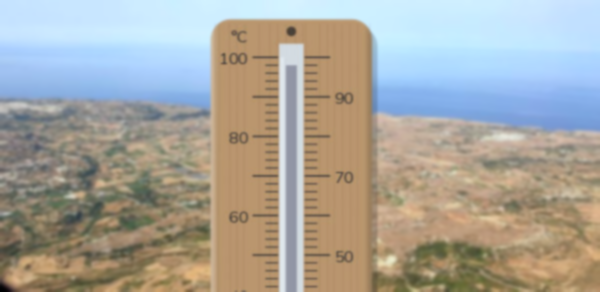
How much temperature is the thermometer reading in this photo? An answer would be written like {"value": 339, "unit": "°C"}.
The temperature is {"value": 98, "unit": "°C"}
